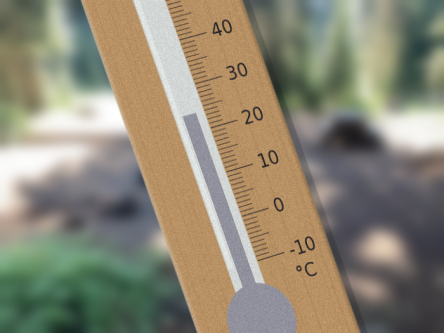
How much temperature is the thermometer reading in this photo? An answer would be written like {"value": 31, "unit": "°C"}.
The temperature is {"value": 24, "unit": "°C"}
